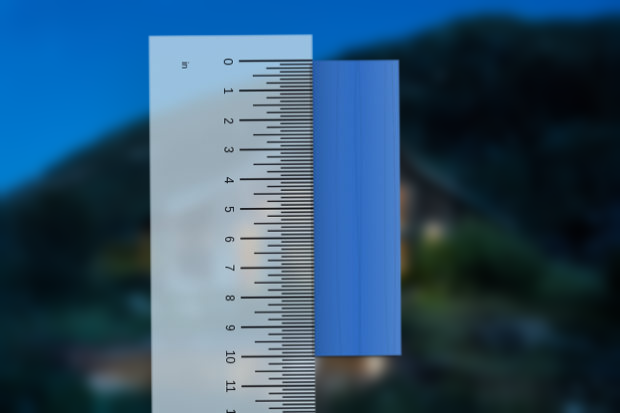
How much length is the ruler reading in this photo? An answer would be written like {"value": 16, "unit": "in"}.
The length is {"value": 10, "unit": "in"}
